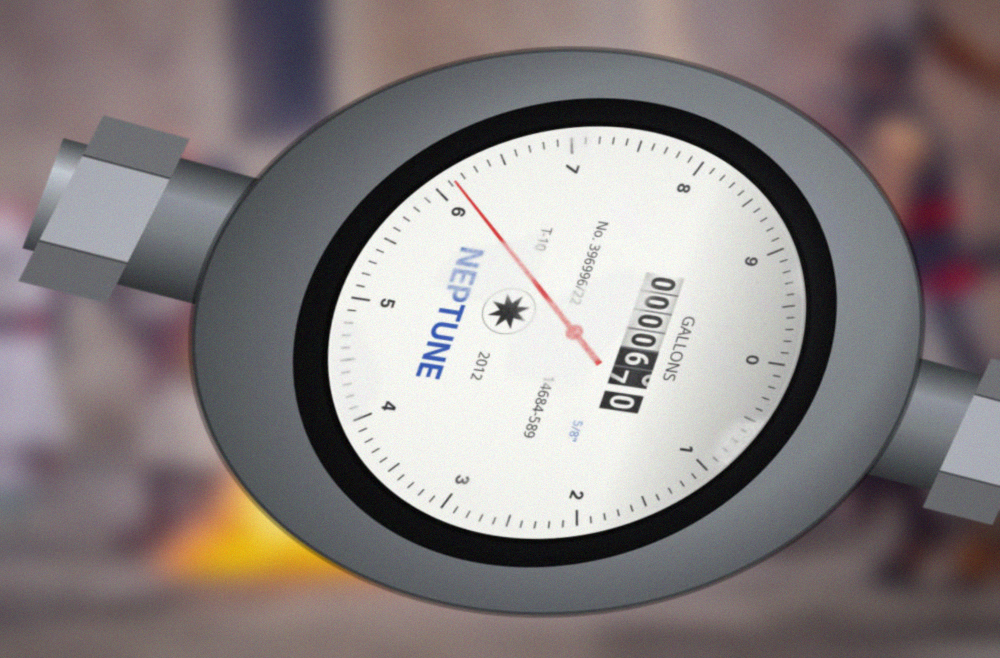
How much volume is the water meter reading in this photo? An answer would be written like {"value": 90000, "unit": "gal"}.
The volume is {"value": 666.1, "unit": "gal"}
